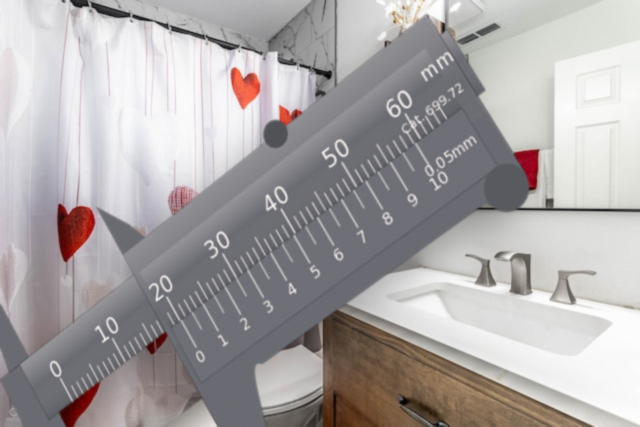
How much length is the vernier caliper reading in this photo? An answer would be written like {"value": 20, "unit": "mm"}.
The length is {"value": 20.2, "unit": "mm"}
